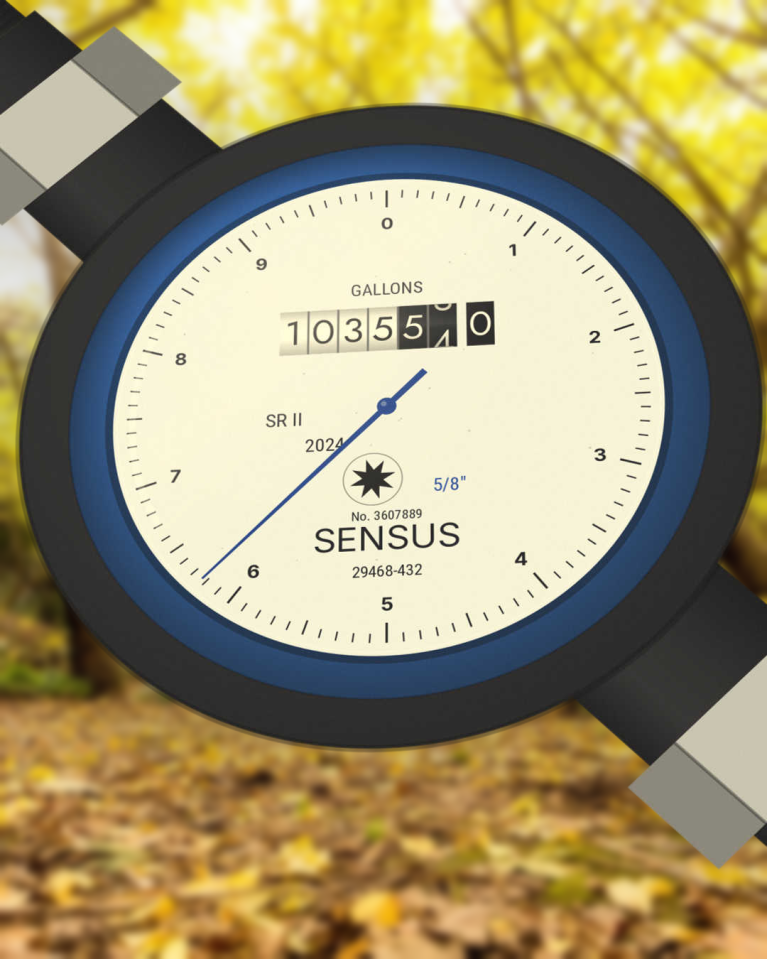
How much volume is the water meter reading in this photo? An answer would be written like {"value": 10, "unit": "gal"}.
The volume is {"value": 1035536.2, "unit": "gal"}
